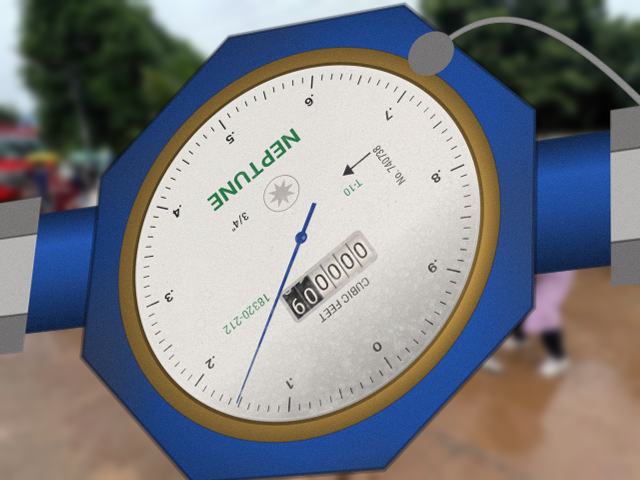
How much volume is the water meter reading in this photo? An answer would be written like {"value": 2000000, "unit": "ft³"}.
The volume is {"value": 9.15, "unit": "ft³"}
